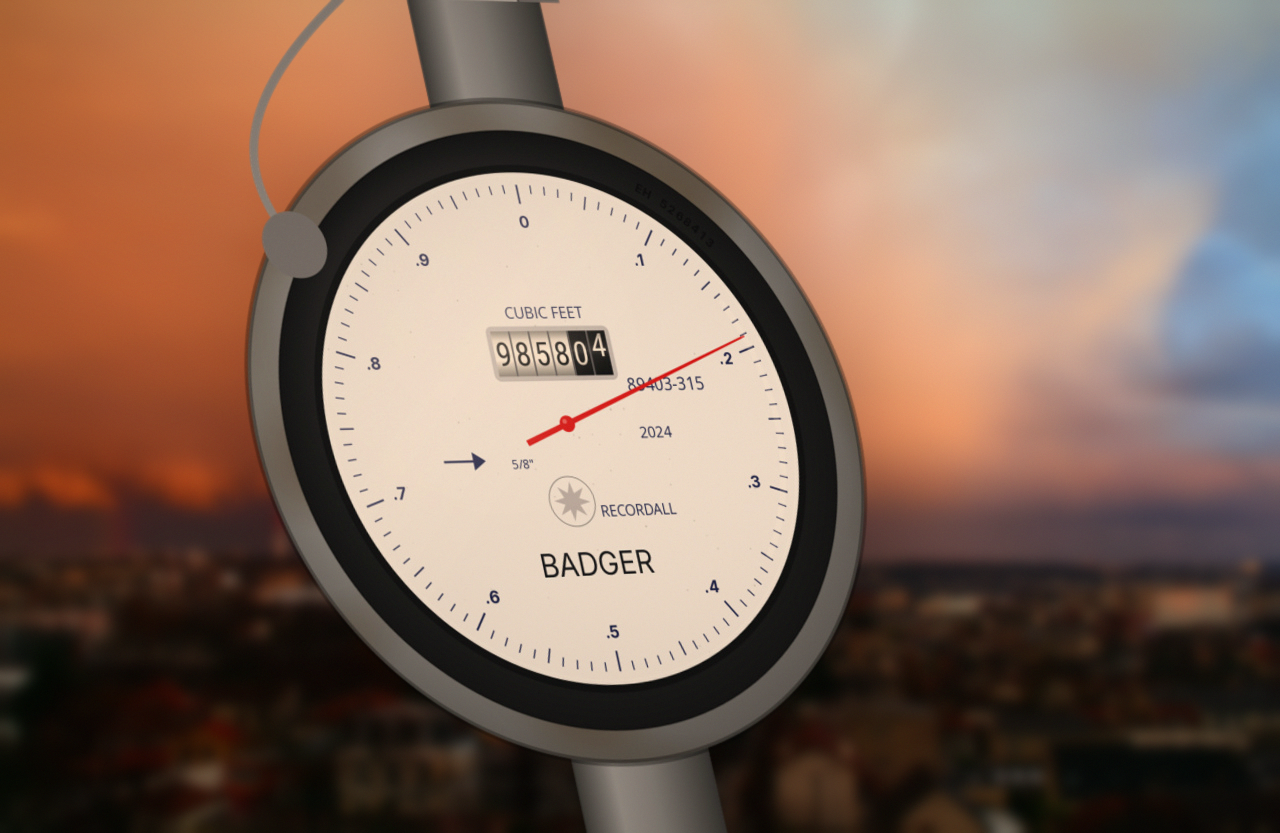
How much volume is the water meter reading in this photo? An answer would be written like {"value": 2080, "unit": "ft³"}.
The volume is {"value": 985804.19, "unit": "ft³"}
